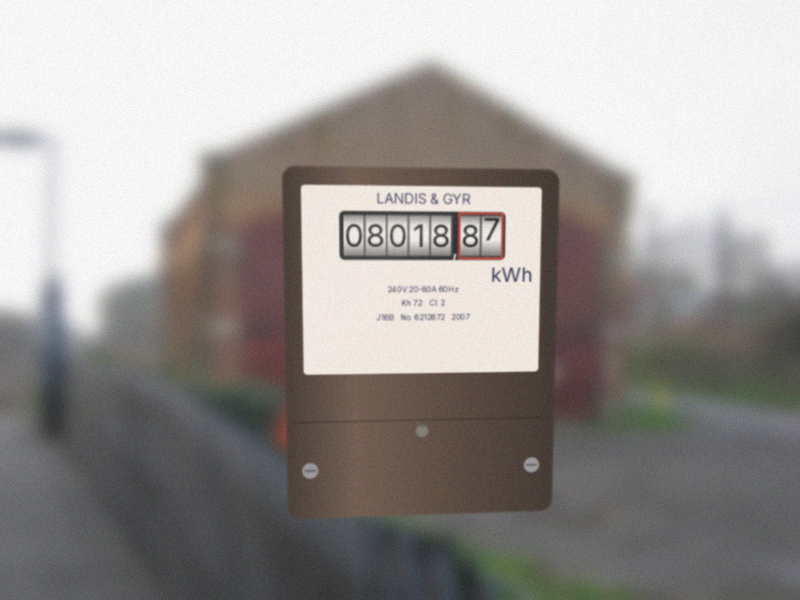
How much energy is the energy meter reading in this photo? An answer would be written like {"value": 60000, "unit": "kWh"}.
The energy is {"value": 8018.87, "unit": "kWh"}
